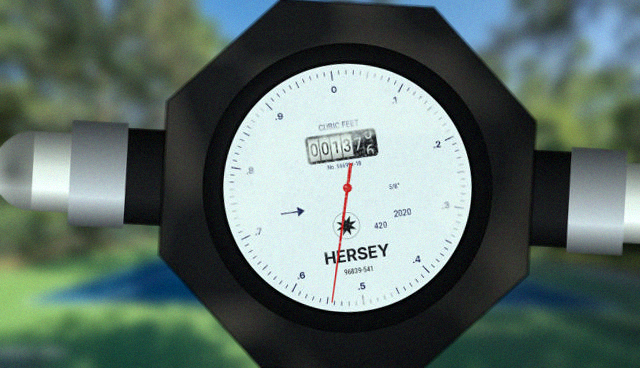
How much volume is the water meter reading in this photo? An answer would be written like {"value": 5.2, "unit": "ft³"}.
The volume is {"value": 1375.54, "unit": "ft³"}
